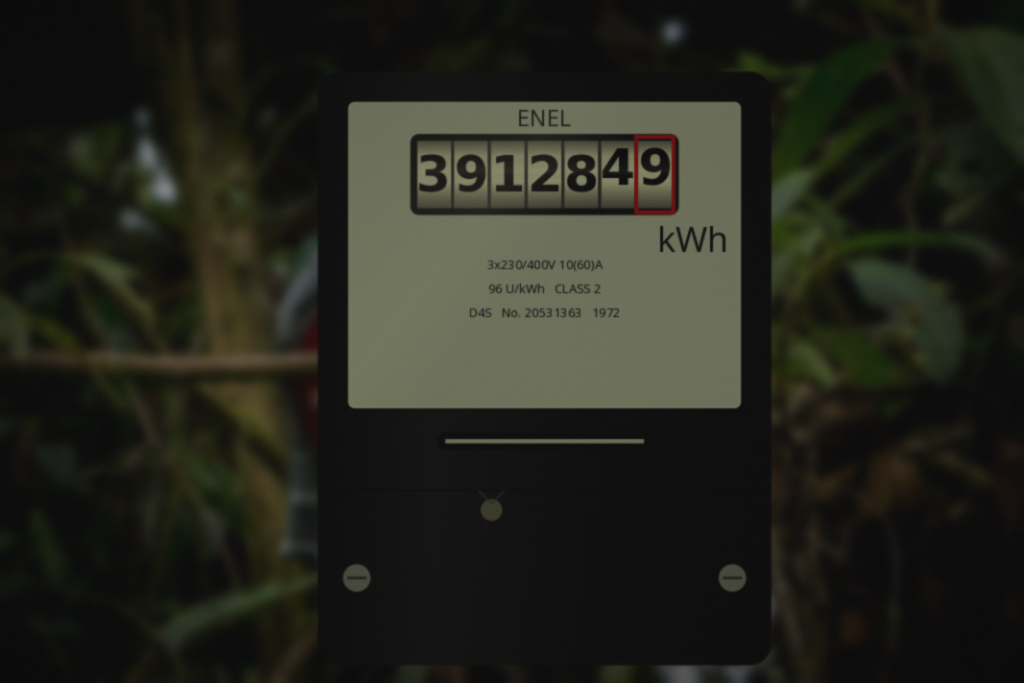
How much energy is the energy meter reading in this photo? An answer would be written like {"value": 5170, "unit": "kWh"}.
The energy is {"value": 391284.9, "unit": "kWh"}
